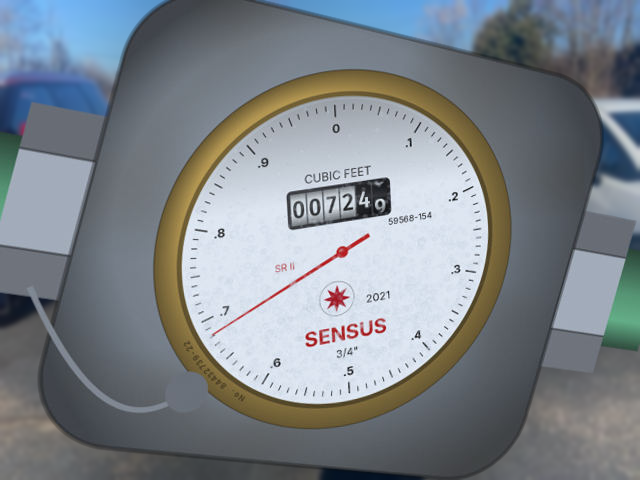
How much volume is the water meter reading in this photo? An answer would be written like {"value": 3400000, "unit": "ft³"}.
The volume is {"value": 7248.68, "unit": "ft³"}
